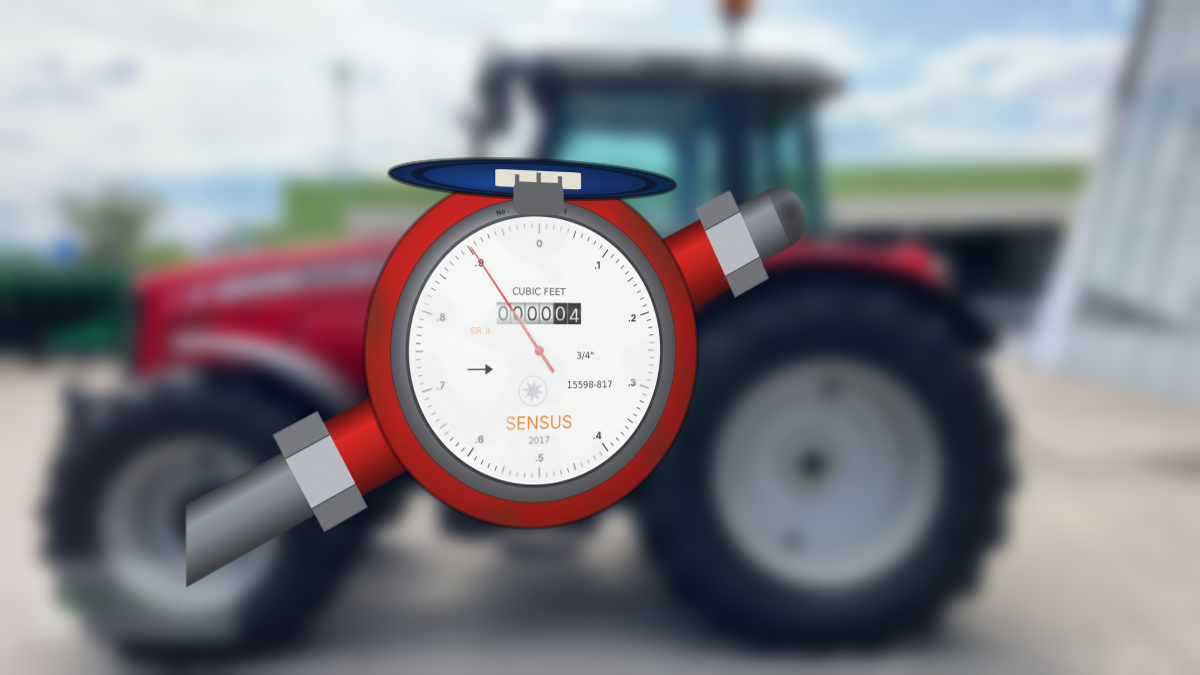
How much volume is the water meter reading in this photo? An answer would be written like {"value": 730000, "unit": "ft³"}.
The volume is {"value": 3.90, "unit": "ft³"}
